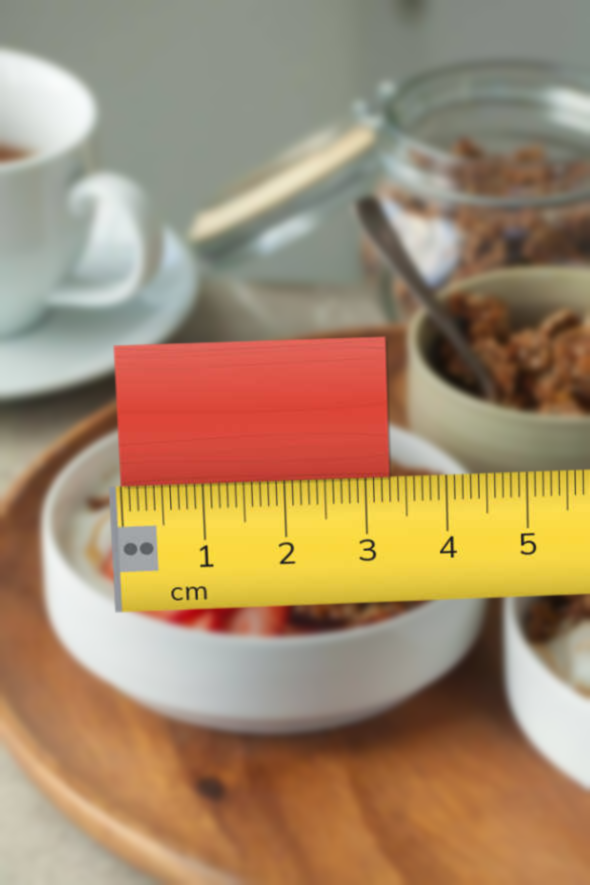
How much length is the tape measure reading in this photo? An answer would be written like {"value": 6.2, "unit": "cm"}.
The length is {"value": 3.3, "unit": "cm"}
